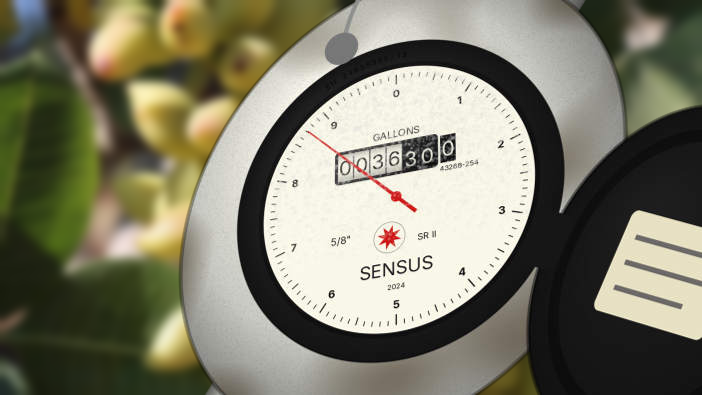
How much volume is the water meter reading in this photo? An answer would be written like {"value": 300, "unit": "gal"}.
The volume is {"value": 36298.7, "unit": "gal"}
